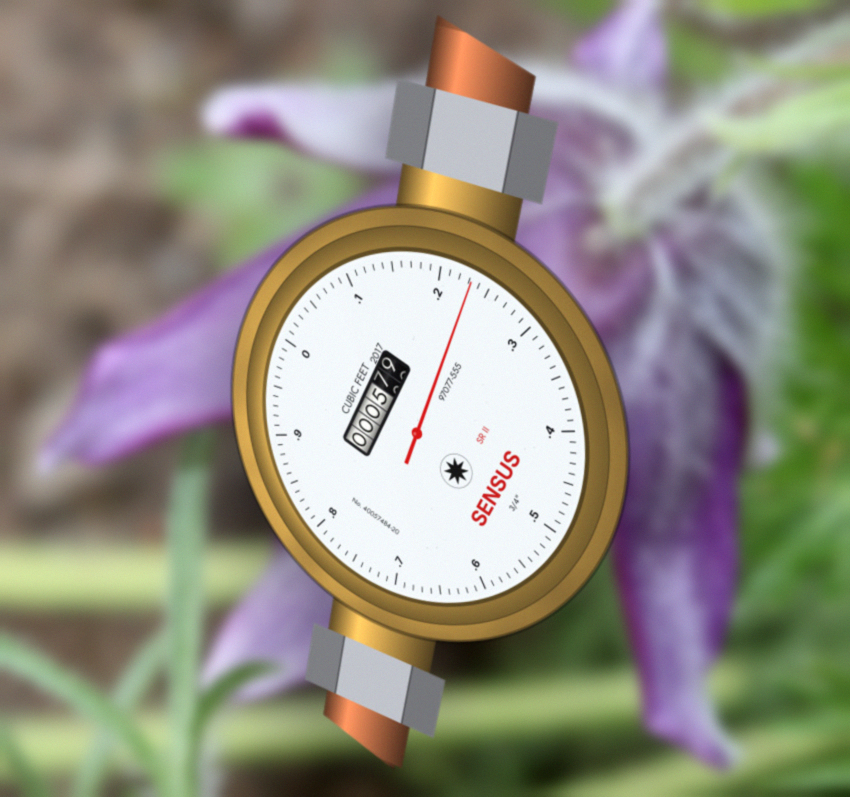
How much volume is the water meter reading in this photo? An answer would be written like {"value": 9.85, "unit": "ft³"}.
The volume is {"value": 579.23, "unit": "ft³"}
